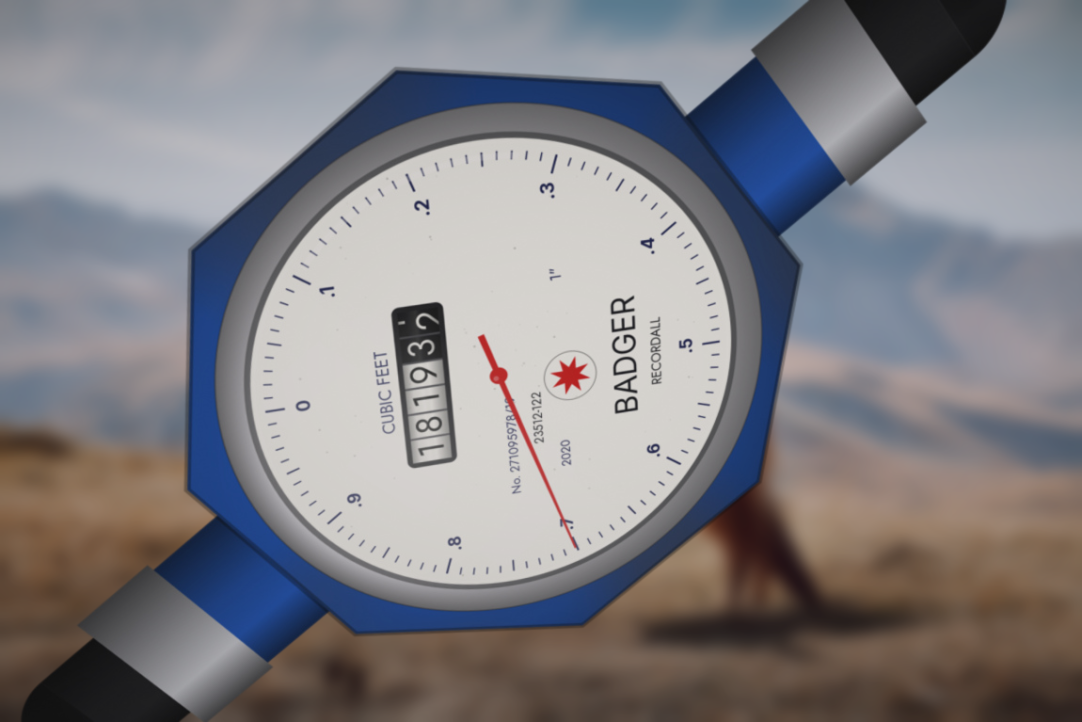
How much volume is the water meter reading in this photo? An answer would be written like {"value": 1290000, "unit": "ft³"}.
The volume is {"value": 181931.70, "unit": "ft³"}
